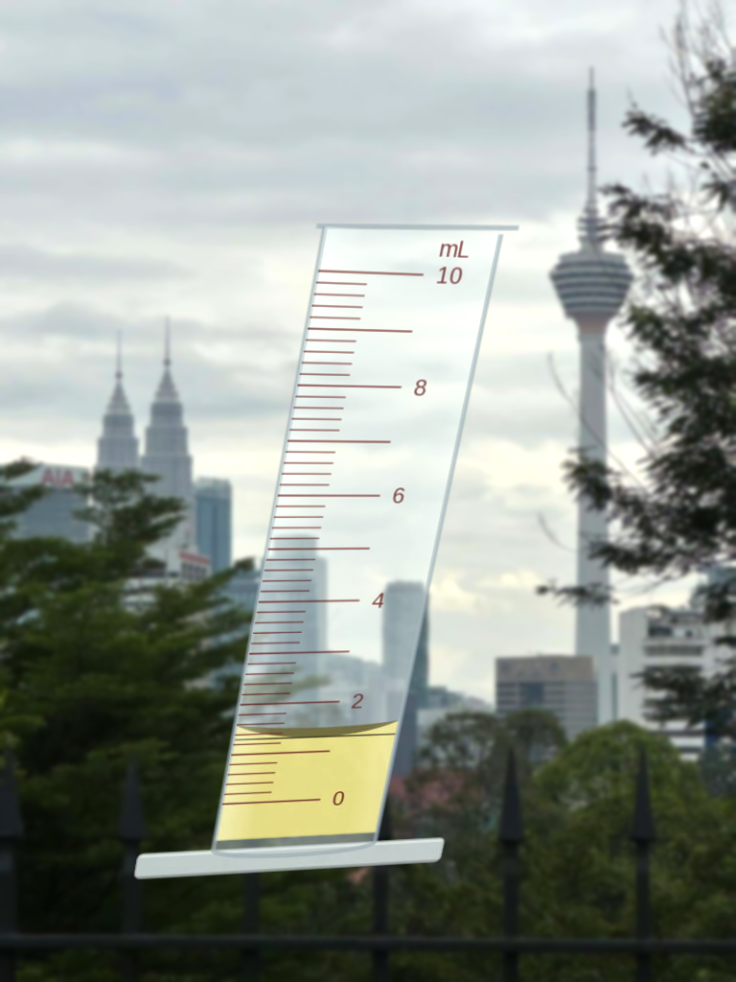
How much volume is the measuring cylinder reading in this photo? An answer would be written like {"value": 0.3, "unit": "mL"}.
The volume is {"value": 1.3, "unit": "mL"}
